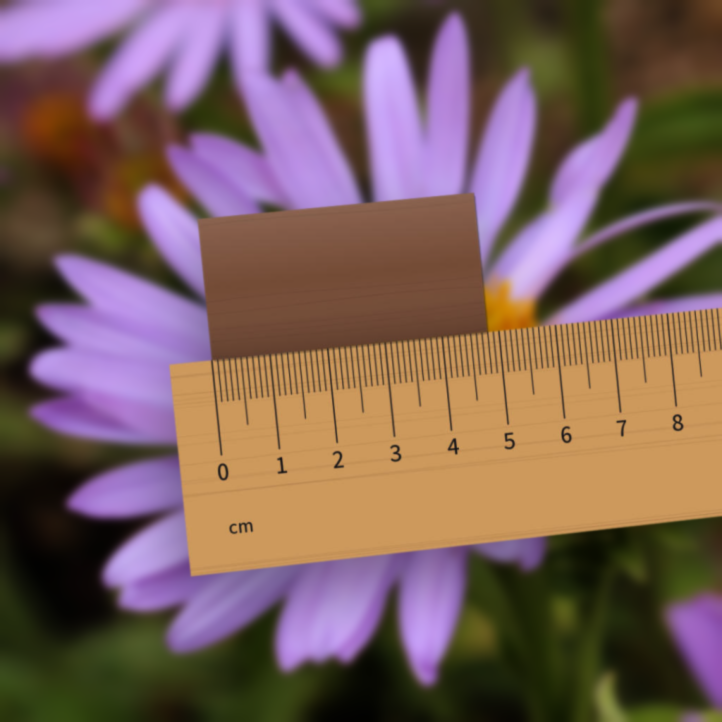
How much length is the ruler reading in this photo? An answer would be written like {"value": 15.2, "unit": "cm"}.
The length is {"value": 4.8, "unit": "cm"}
